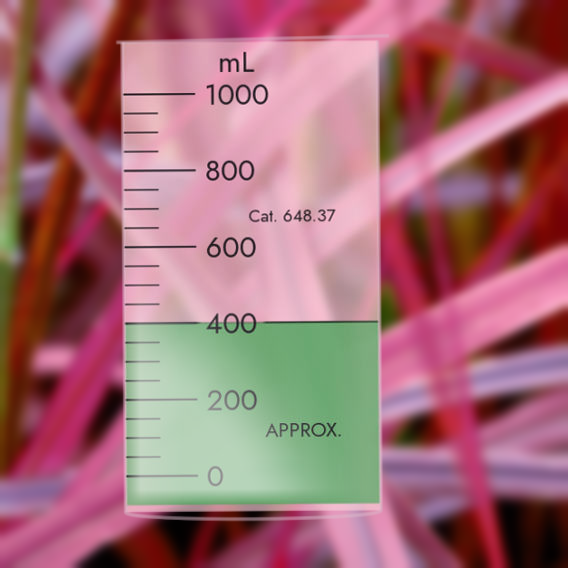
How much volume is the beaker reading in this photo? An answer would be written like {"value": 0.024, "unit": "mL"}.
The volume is {"value": 400, "unit": "mL"}
